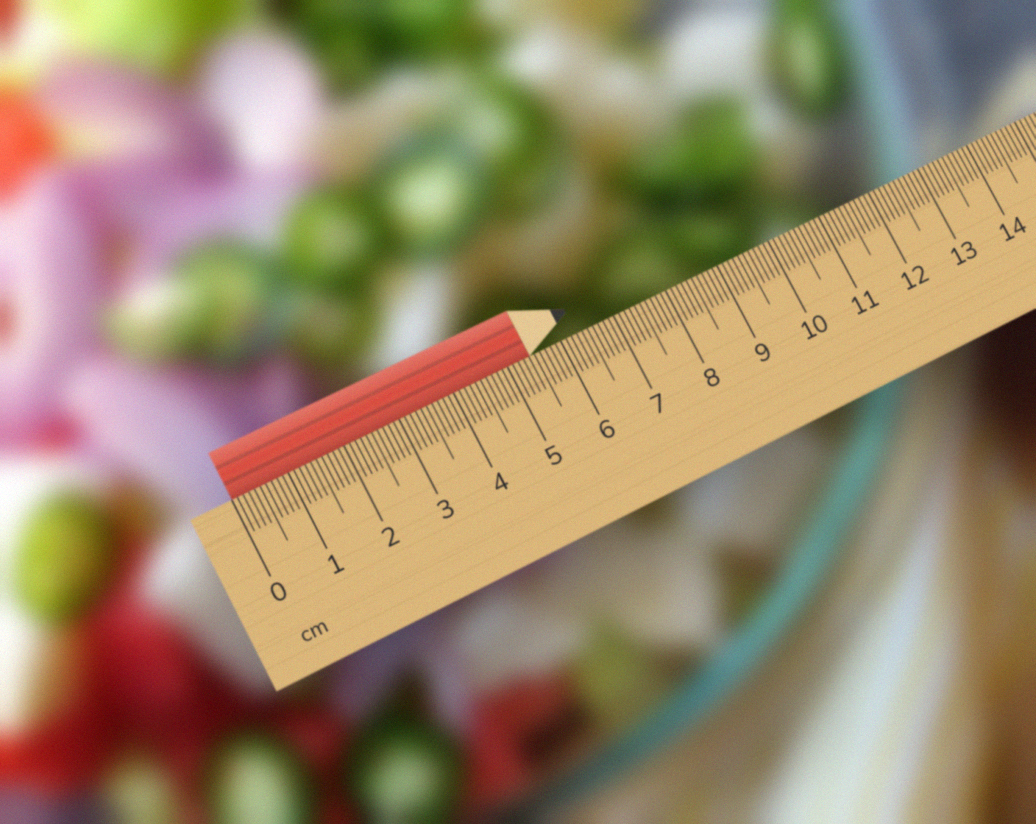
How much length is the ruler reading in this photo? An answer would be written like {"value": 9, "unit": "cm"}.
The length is {"value": 6.3, "unit": "cm"}
